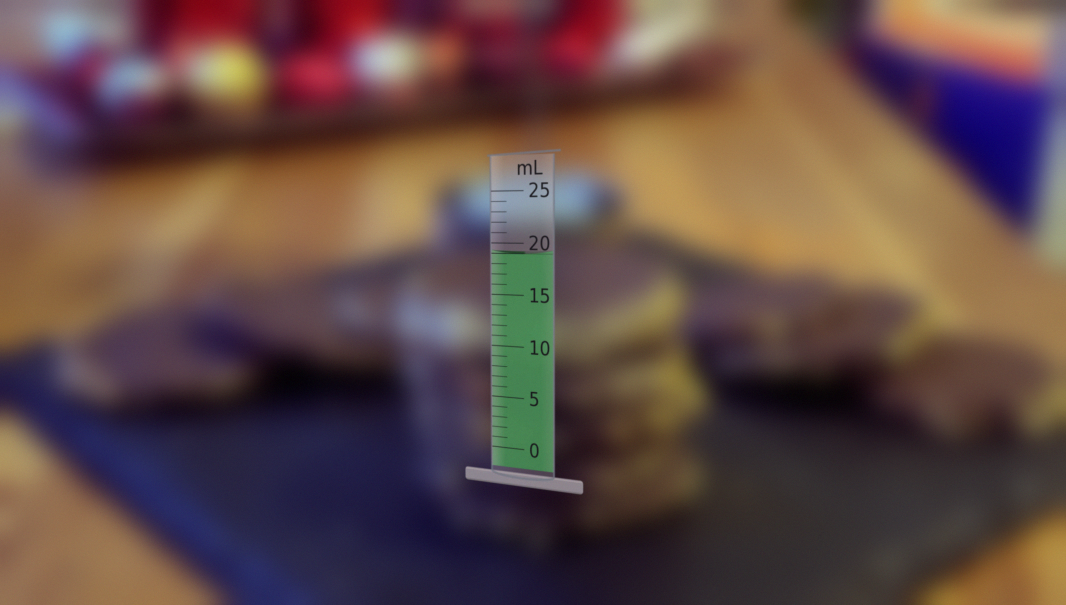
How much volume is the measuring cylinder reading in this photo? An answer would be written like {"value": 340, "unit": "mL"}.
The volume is {"value": 19, "unit": "mL"}
